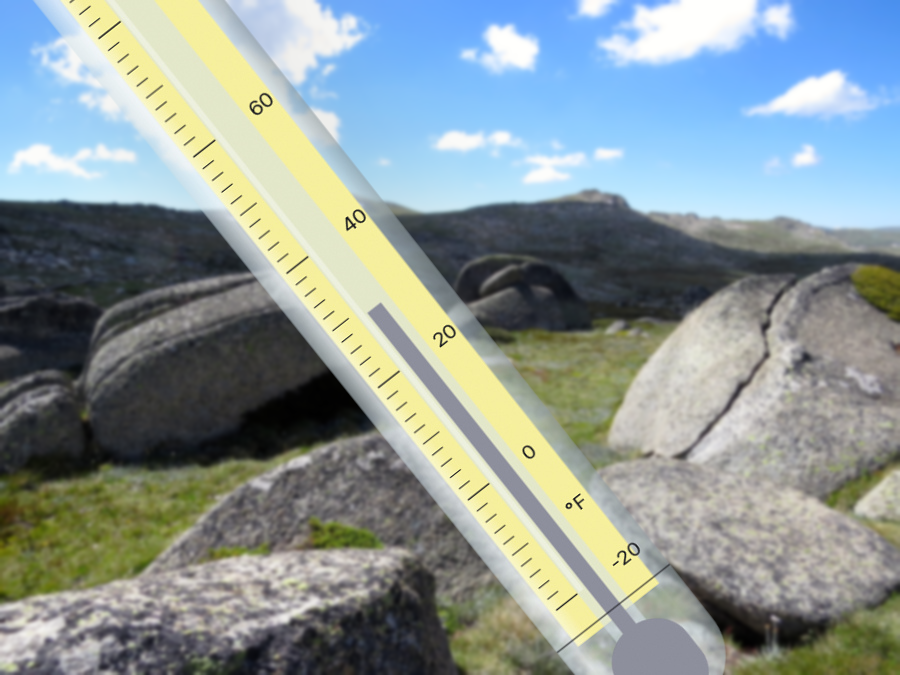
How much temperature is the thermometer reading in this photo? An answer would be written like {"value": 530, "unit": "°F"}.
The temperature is {"value": 29, "unit": "°F"}
